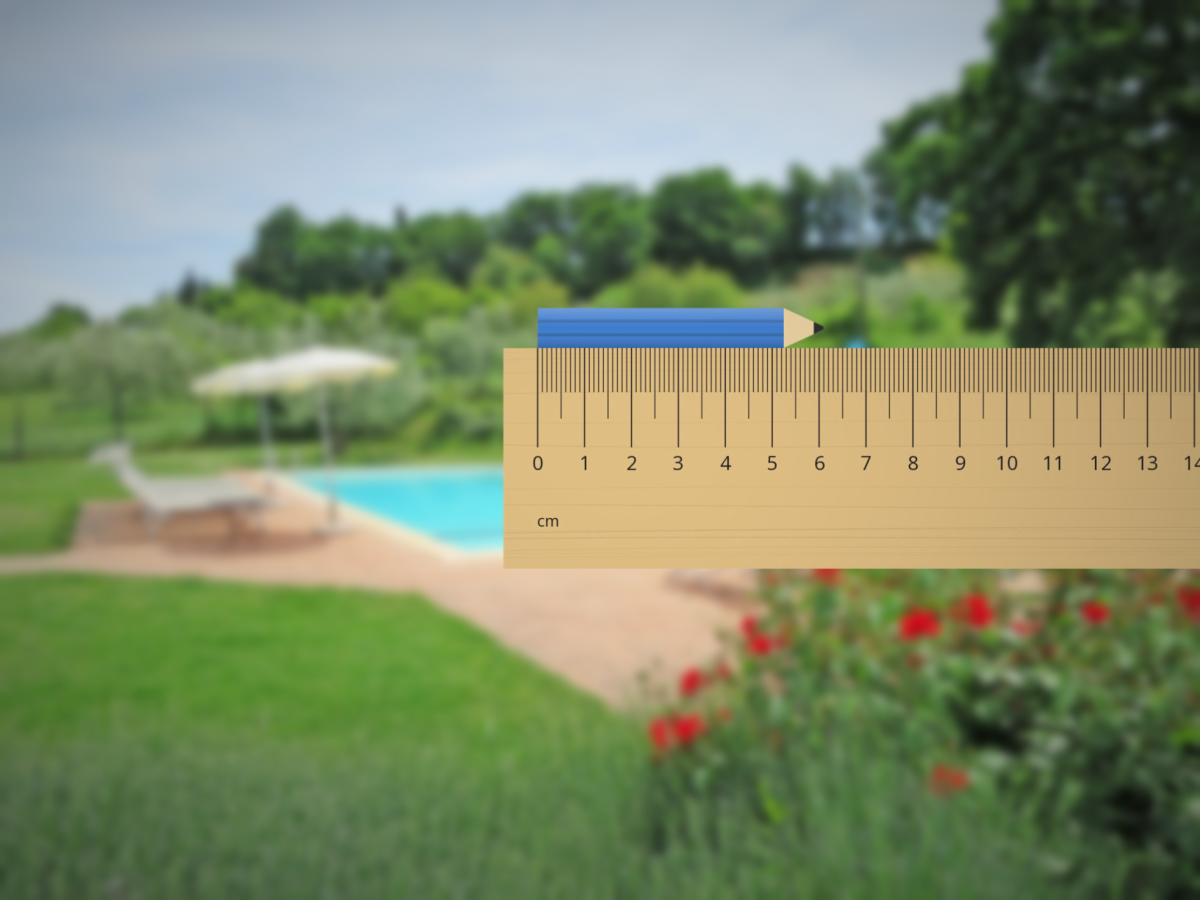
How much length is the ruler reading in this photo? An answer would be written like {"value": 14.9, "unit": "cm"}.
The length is {"value": 6.1, "unit": "cm"}
